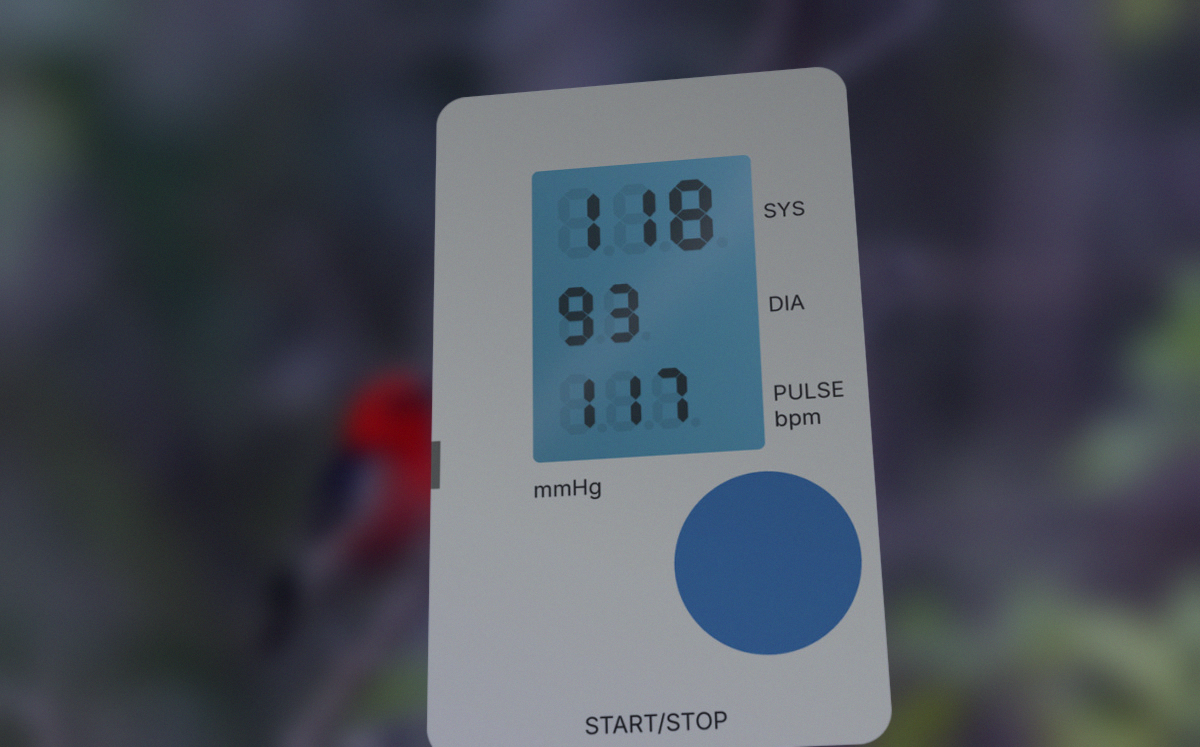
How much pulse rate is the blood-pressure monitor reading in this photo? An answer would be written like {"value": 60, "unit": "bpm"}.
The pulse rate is {"value": 117, "unit": "bpm"}
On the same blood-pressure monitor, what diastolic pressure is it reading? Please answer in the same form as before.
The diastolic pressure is {"value": 93, "unit": "mmHg"}
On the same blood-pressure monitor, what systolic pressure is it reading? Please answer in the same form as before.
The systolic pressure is {"value": 118, "unit": "mmHg"}
